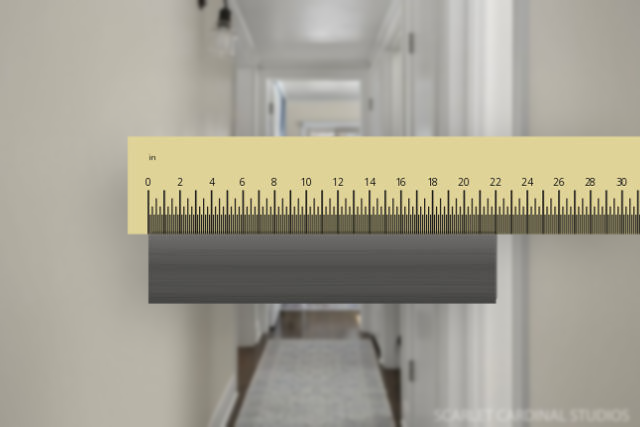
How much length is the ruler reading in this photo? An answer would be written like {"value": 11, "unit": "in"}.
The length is {"value": 22, "unit": "in"}
